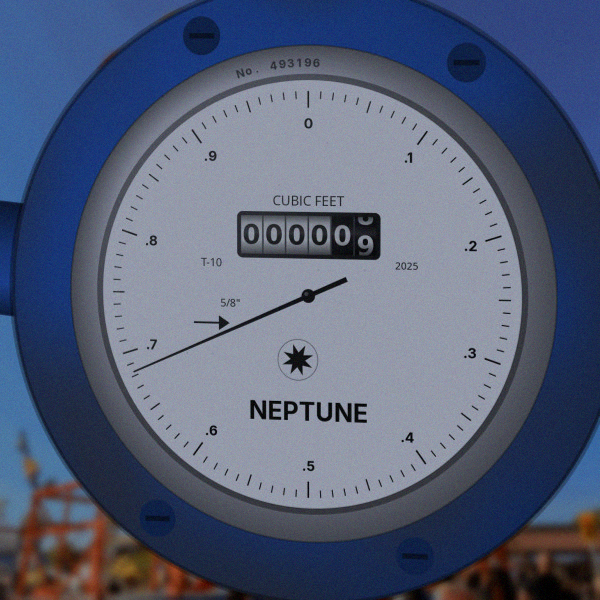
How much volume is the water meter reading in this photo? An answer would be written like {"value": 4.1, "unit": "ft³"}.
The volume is {"value": 8.68, "unit": "ft³"}
